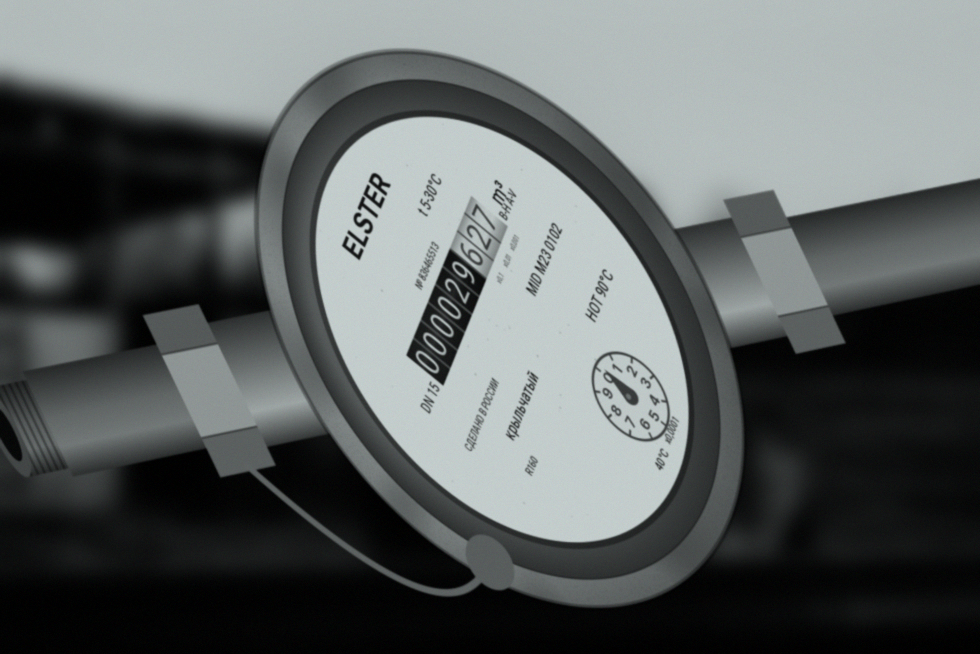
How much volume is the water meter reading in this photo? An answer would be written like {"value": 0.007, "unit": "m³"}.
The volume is {"value": 29.6270, "unit": "m³"}
